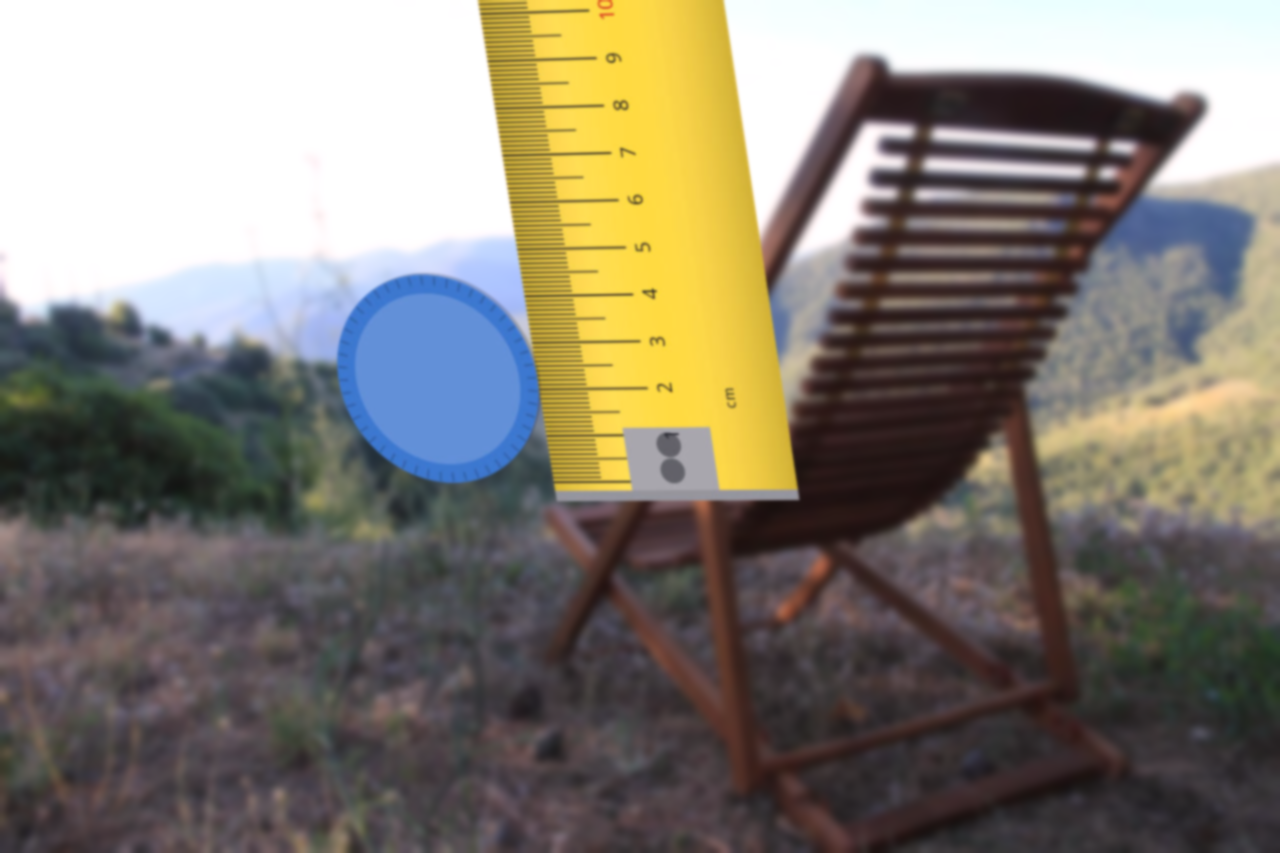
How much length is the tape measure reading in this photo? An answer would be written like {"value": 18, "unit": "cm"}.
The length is {"value": 4.5, "unit": "cm"}
